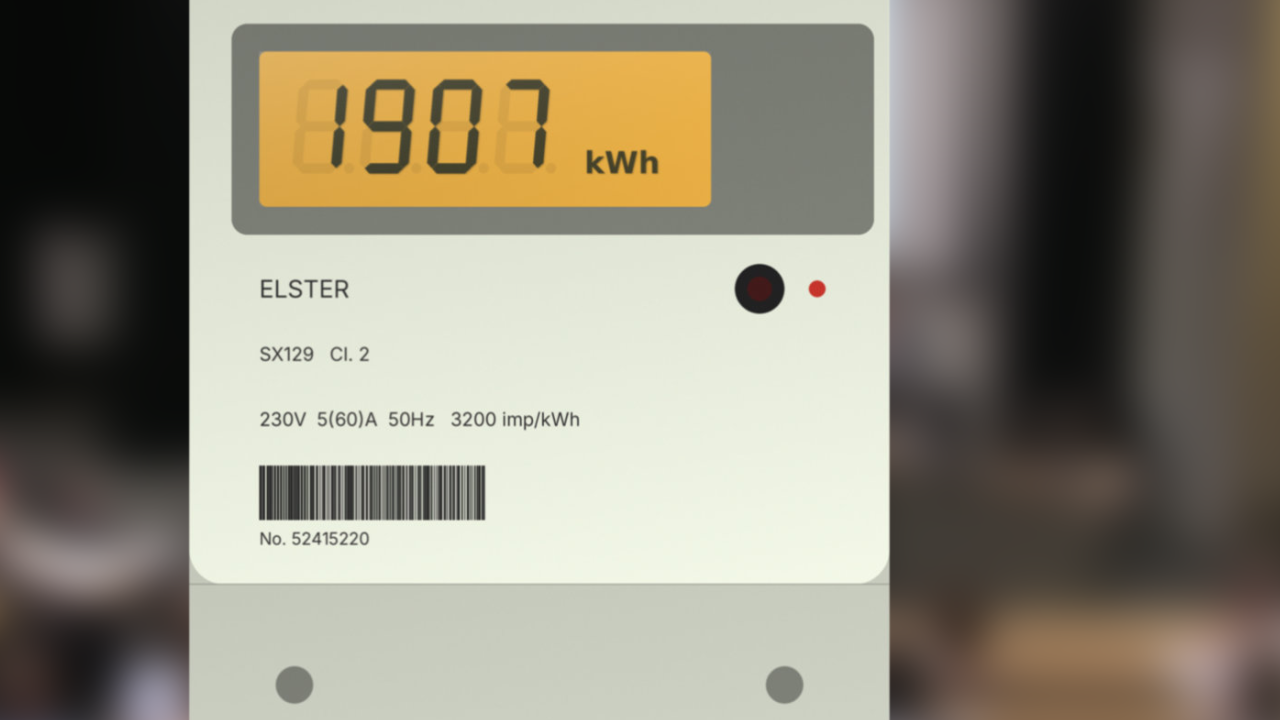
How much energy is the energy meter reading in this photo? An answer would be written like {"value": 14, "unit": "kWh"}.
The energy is {"value": 1907, "unit": "kWh"}
